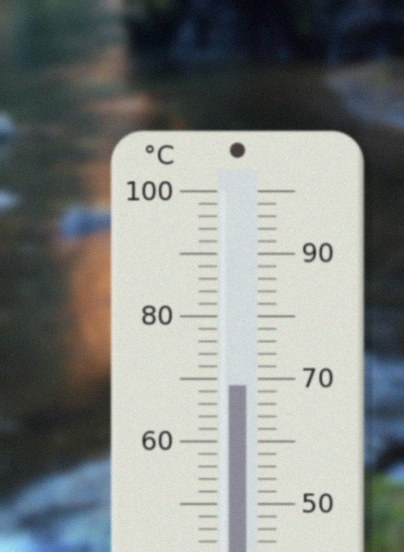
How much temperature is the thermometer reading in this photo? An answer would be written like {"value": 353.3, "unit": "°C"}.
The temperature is {"value": 69, "unit": "°C"}
